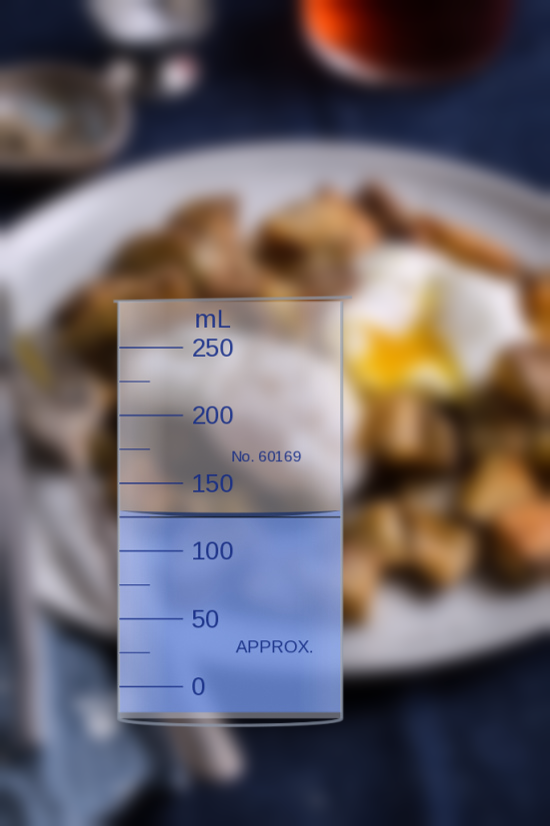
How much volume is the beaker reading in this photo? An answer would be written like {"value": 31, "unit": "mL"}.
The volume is {"value": 125, "unit": "mL"}
